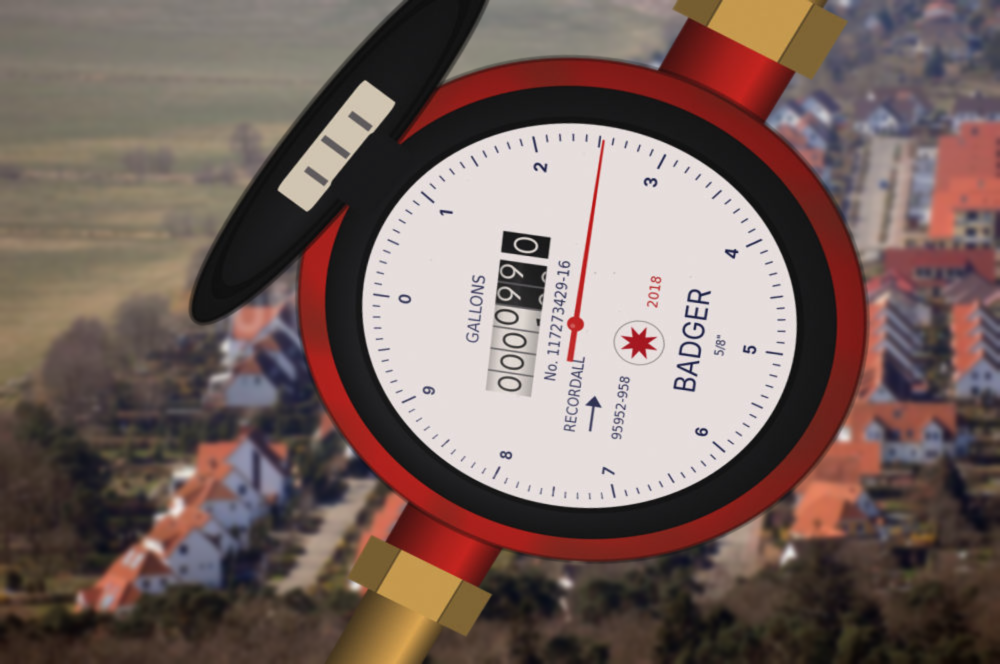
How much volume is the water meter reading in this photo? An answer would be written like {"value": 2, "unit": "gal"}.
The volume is {"value": 992.5, "unit": "gal"}
